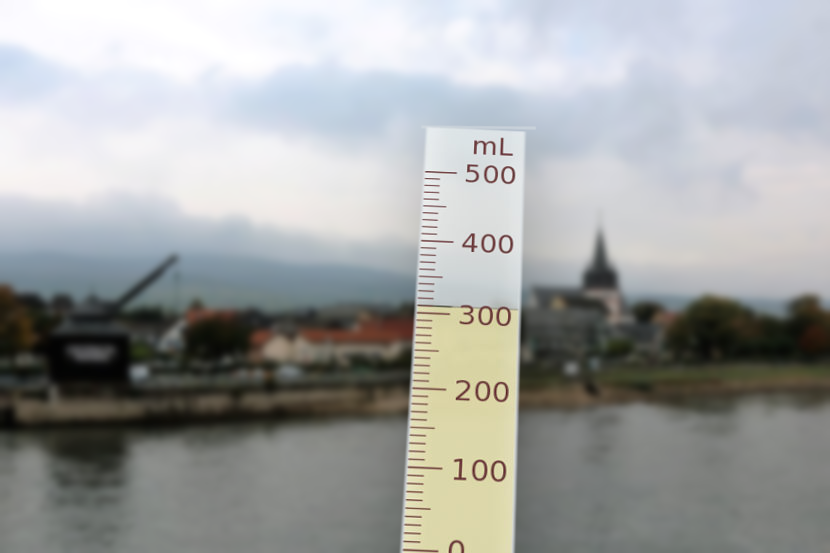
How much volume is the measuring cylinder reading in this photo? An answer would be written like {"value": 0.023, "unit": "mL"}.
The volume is {"value": 310, "unit": "mL"}
